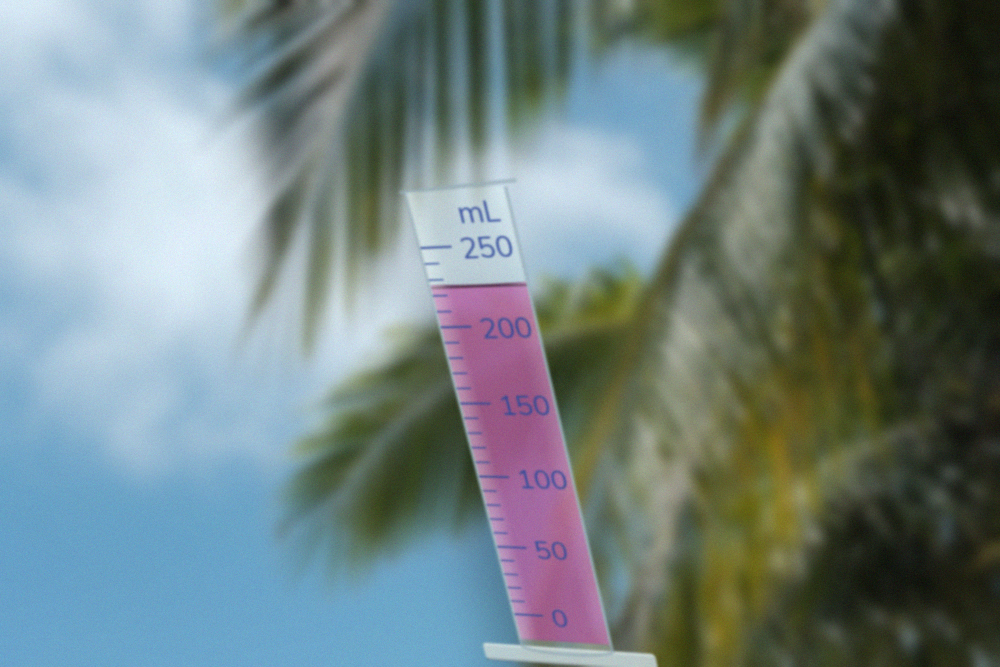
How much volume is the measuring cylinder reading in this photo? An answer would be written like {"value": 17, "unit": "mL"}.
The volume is {"value": 225, "unit": "mL"}
